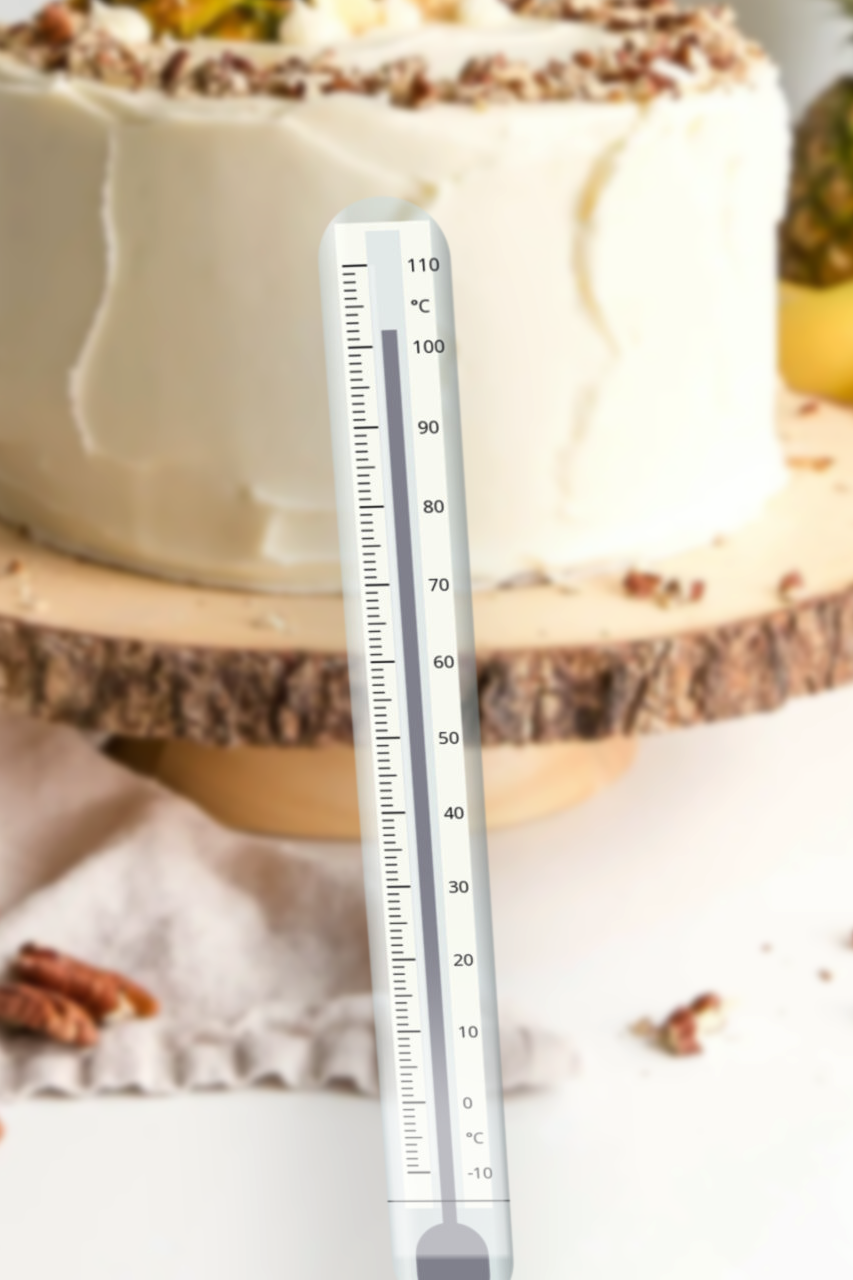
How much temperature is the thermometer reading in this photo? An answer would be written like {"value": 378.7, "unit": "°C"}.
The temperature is {"value": 102, "unit": "°C"}
